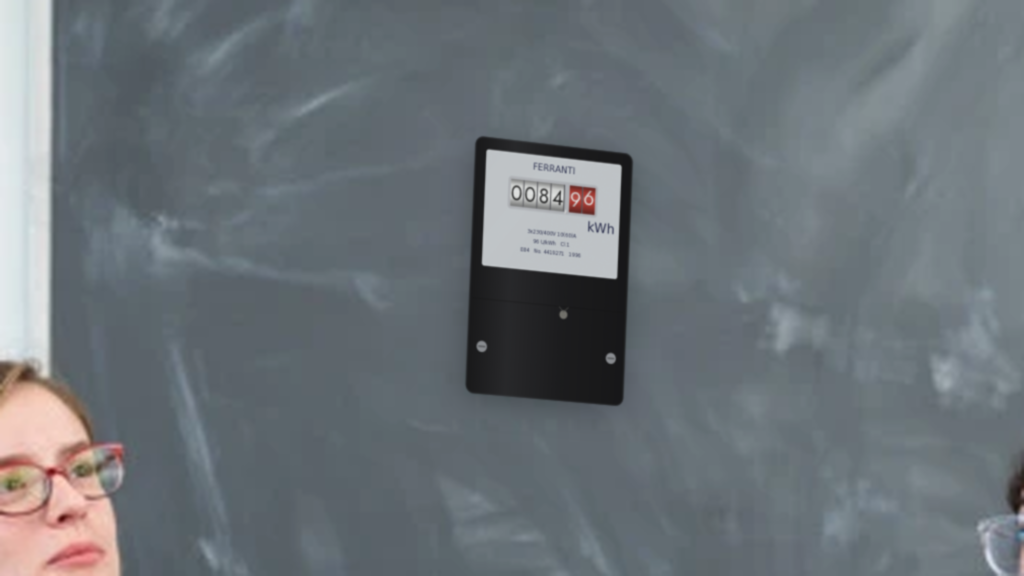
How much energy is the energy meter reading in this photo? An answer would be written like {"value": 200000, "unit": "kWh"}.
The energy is {"value": 84.96, "unit": "kWh"}
